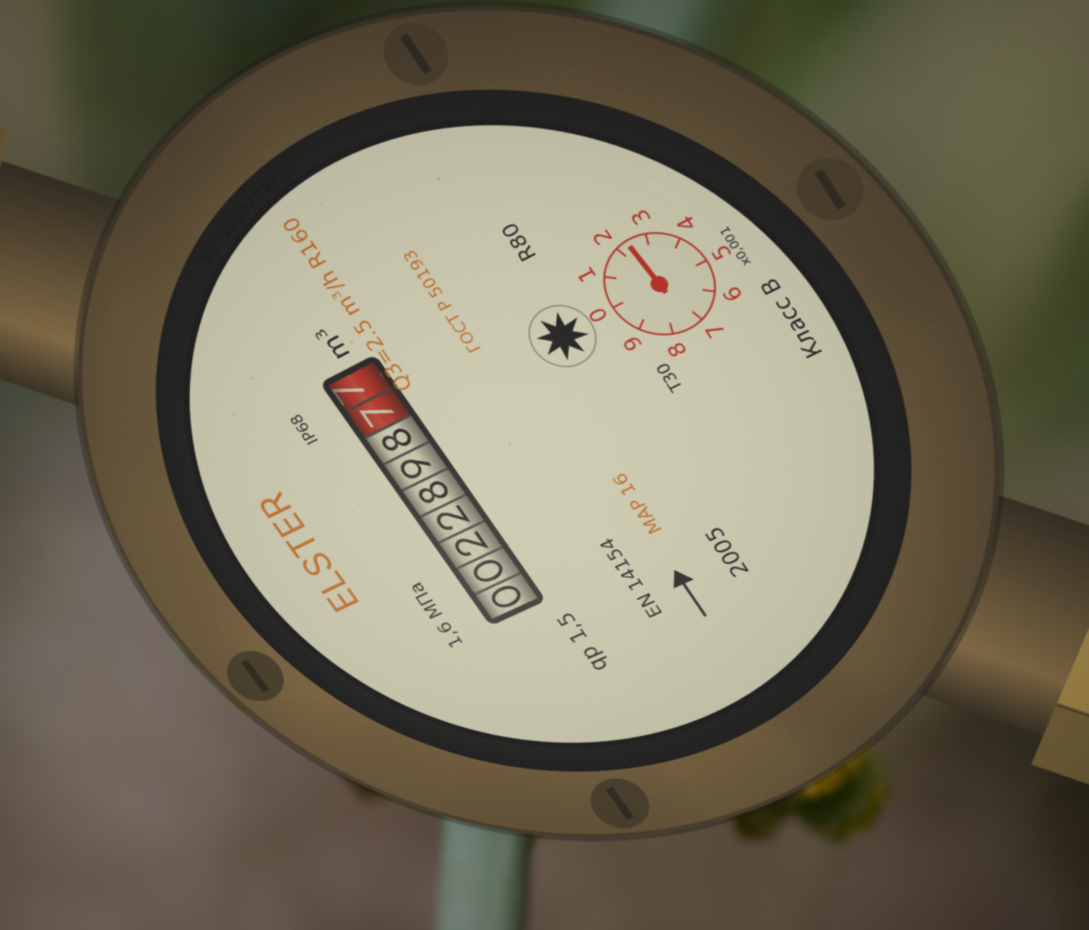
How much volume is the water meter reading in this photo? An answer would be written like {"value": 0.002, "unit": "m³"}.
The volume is {"value": 22898.772, "unit": "m³"}
